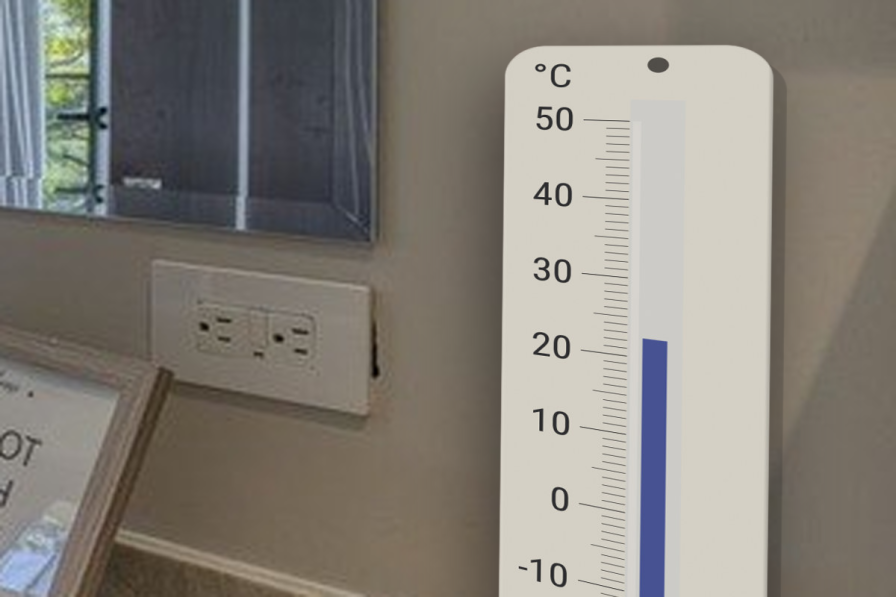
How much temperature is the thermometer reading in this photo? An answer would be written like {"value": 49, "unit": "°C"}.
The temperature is {"value": 22.5, "unit": "°C"}
